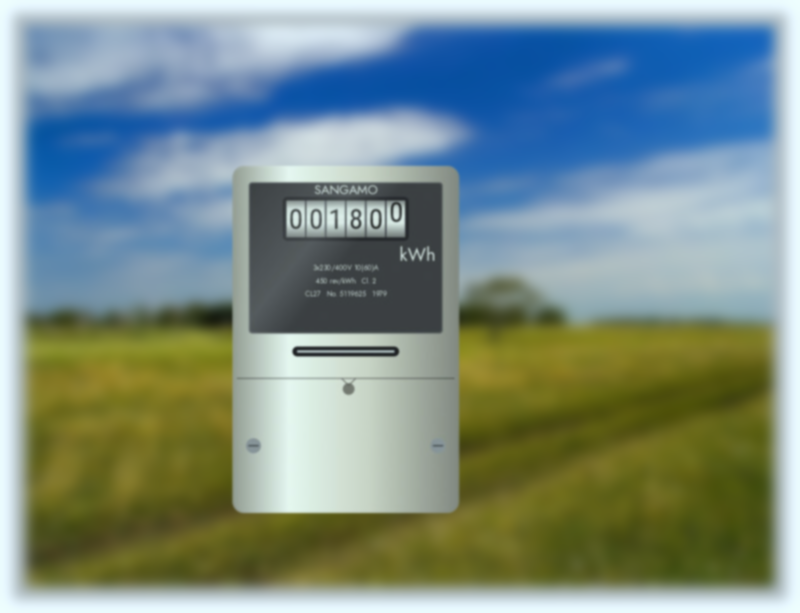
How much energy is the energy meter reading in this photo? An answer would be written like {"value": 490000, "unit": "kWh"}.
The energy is {"value": 1800, "unit": "kWh"}
